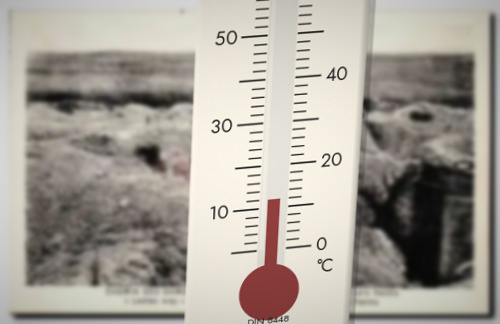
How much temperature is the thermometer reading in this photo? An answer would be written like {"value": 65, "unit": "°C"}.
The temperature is {"value": 12, "unit": "°C"}
